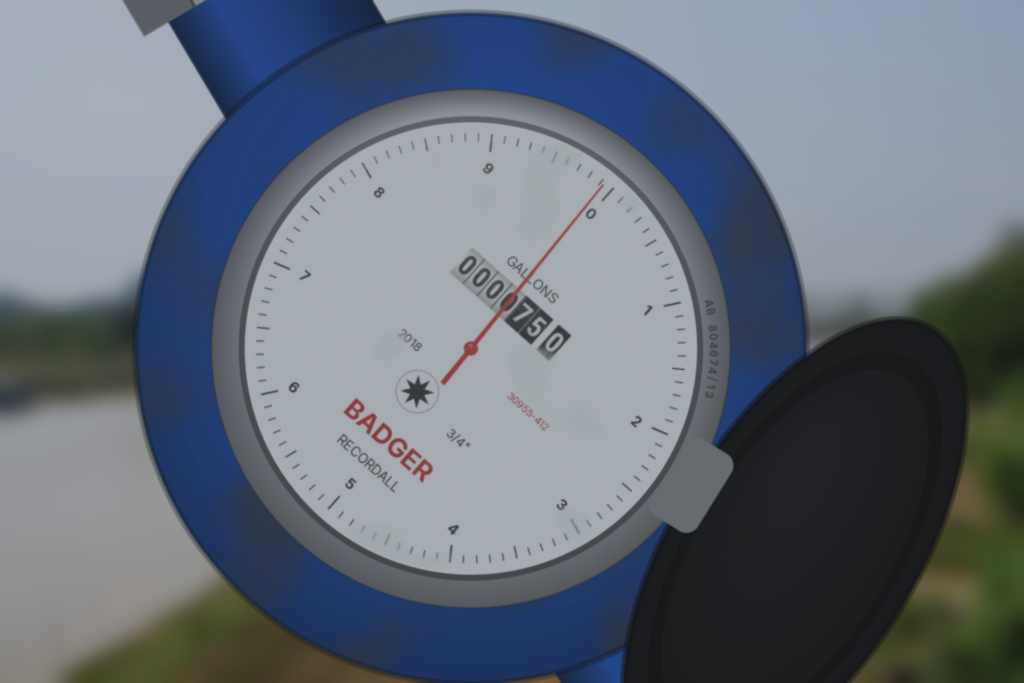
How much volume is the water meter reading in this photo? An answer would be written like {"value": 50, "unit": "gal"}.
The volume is {"value": 749.9, "unit": "gal"}
